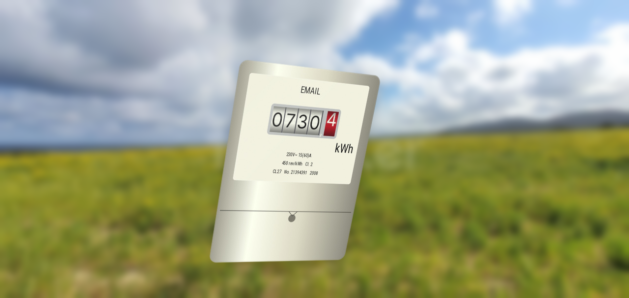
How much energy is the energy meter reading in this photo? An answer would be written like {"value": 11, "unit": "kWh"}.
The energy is {"value": 730.4, "unit": "kWh"}
